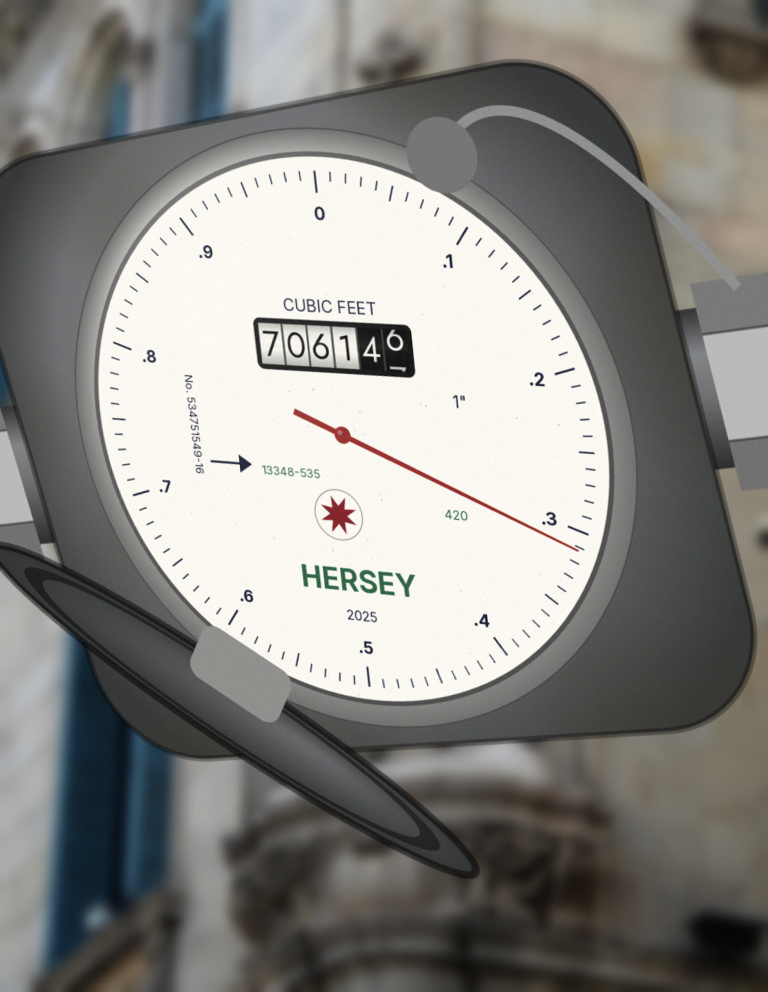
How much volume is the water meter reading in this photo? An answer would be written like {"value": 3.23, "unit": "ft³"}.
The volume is {"value": 706146.31, "unit": "ft³"}
